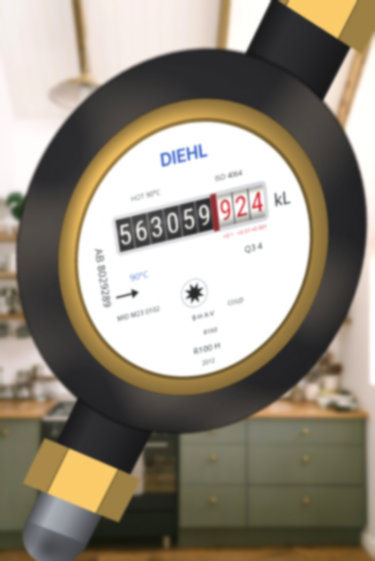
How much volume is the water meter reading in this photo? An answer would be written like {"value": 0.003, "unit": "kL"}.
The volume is {"value": 563059.924, "unit": "kL"}
